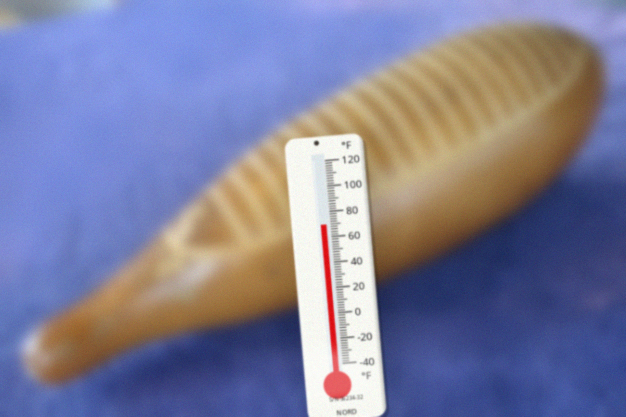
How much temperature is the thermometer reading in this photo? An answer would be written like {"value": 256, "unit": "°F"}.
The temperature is {"value": 70, "unit": "°F"}
